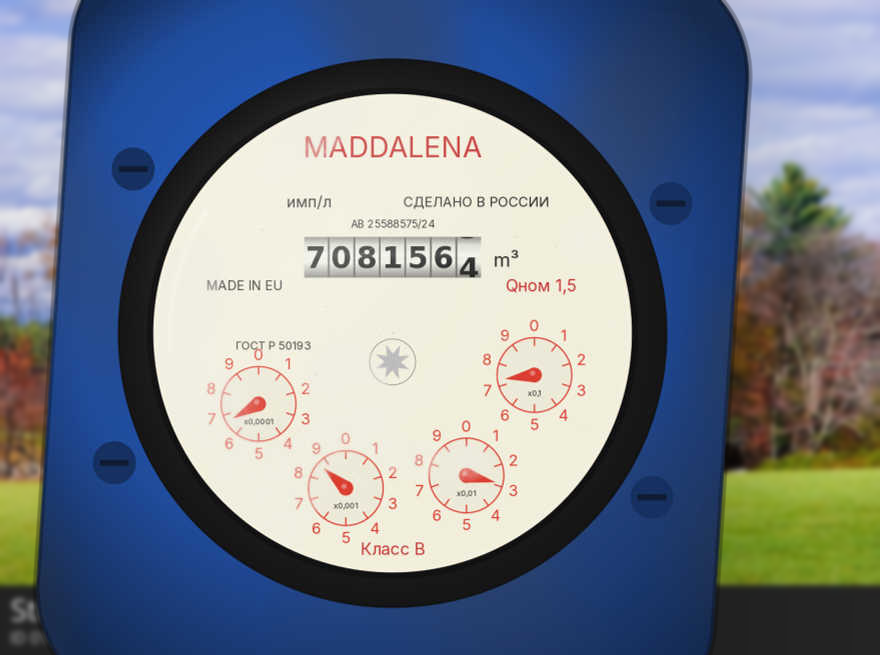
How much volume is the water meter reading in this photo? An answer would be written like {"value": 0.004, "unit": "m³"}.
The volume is {"value": 7081563.7286, "unit": "m³"}
